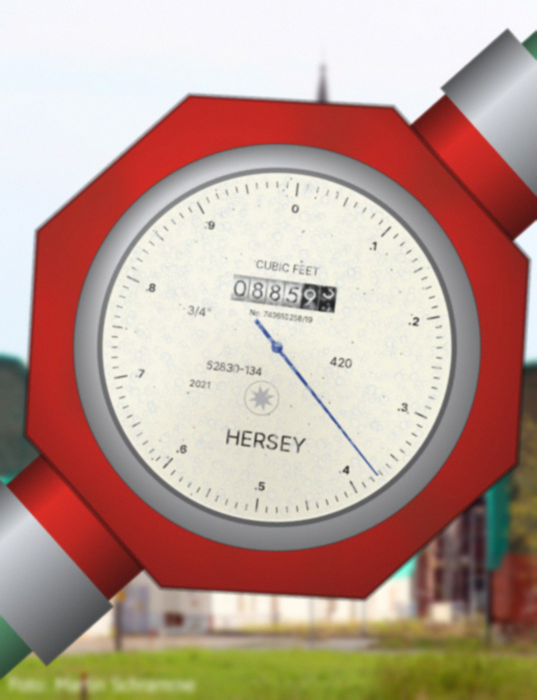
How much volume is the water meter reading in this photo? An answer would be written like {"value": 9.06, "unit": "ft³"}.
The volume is {"value": 88593.37, "unit": "ft³"}
